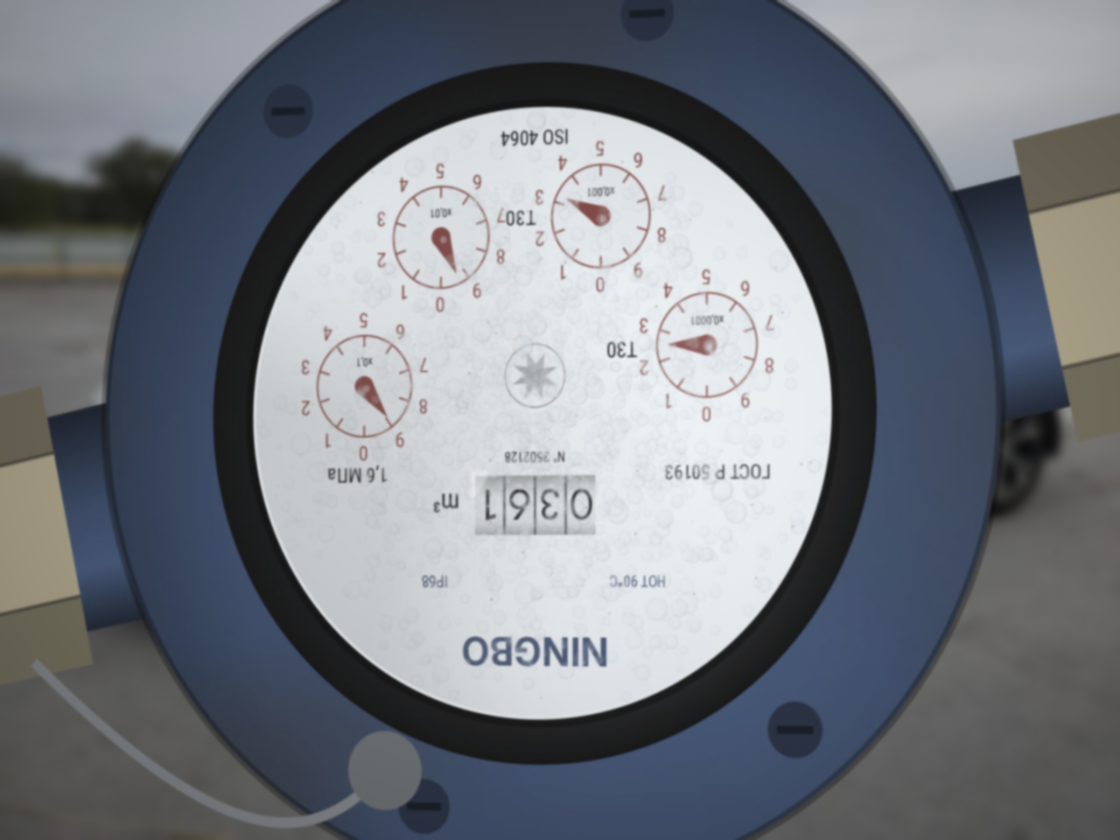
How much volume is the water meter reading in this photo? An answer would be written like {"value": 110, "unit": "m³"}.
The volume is {"value": 361.8932, "unit": "m³"}
